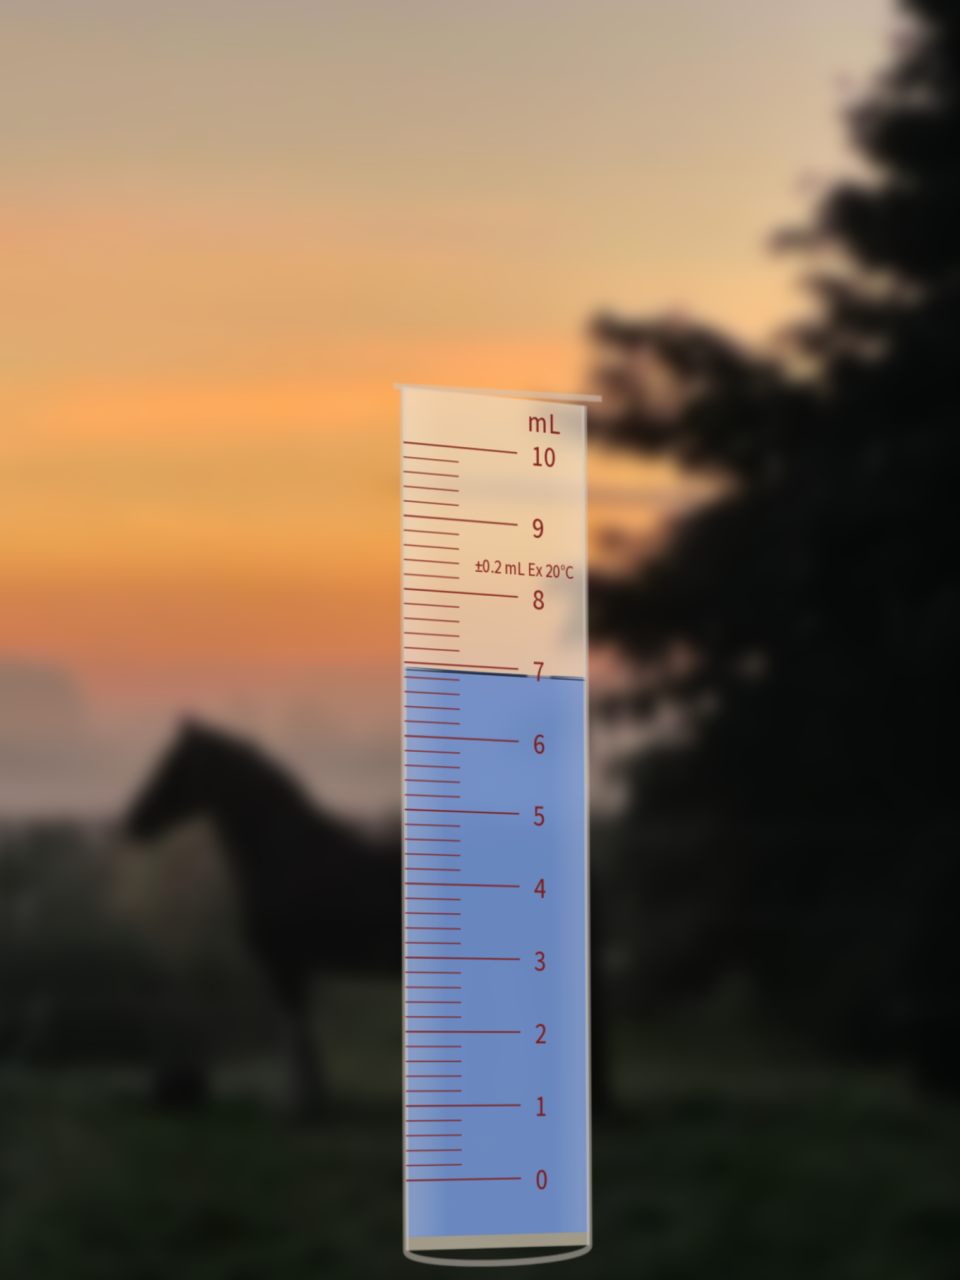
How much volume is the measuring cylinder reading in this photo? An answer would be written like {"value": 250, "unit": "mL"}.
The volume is {"value": 6.9, "unit": "mL"}
